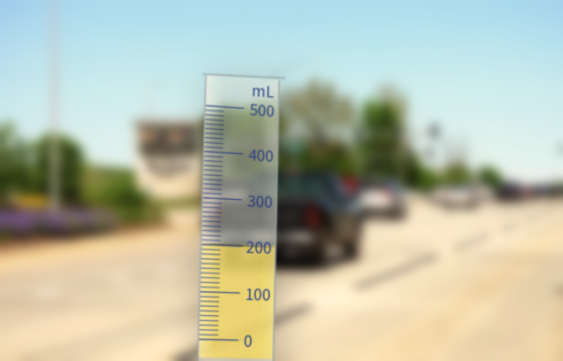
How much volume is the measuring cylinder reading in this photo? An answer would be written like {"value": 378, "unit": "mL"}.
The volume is {"value": 200, "unit": "mL"}
